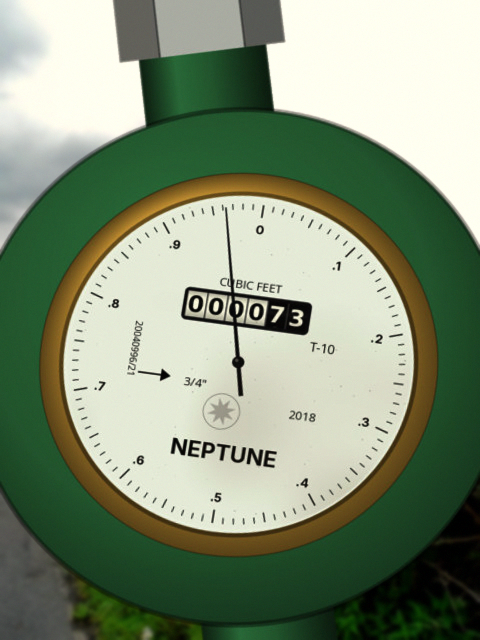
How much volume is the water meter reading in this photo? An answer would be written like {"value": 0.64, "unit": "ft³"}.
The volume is {"value": 72.96, "unit": "ft³"}
